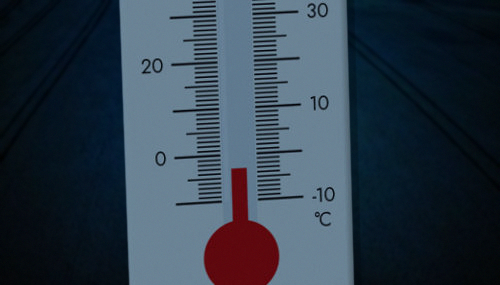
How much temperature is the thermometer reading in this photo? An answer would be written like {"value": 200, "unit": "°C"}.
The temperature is {"value": -3, "unit": "°C"}
